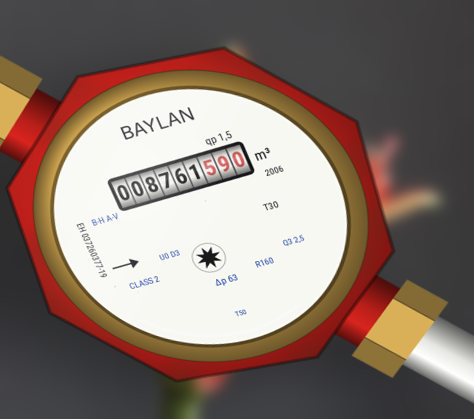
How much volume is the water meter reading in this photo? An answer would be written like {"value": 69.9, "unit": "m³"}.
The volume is {"value": 8761.590, "unit": "m³"}
